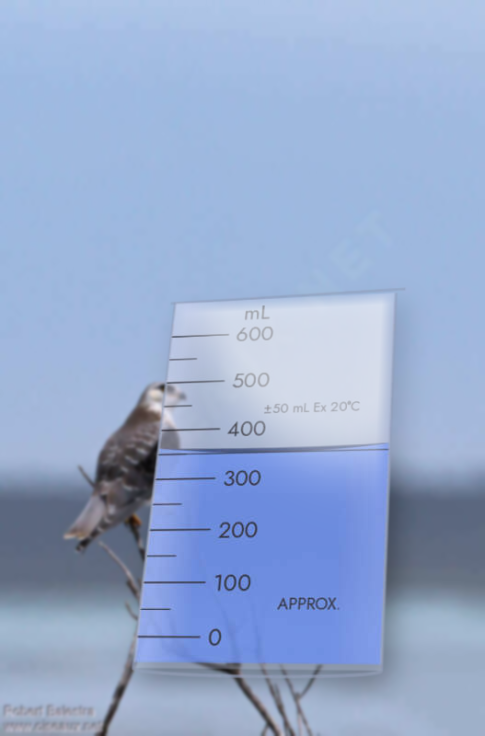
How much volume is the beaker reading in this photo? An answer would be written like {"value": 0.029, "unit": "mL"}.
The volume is {"value": 350, "unit": "mL"}
